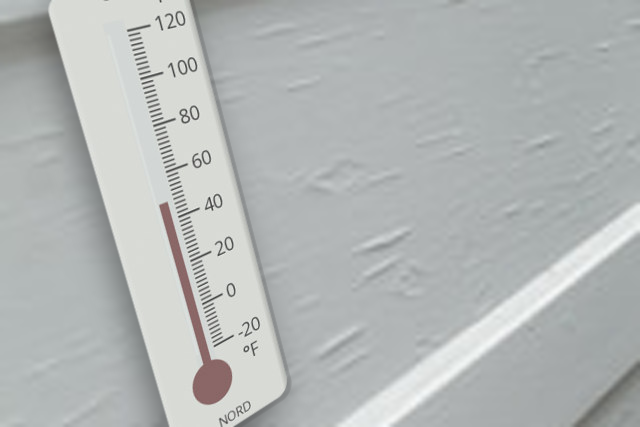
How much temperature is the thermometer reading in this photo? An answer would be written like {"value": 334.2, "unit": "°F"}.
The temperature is {"value": 48, "unit": "°F"}
